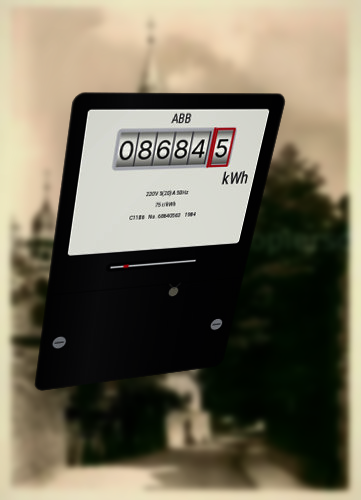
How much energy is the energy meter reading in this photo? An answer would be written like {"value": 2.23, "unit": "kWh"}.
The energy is {"value": 8684.5, "unit": "kWh"}
